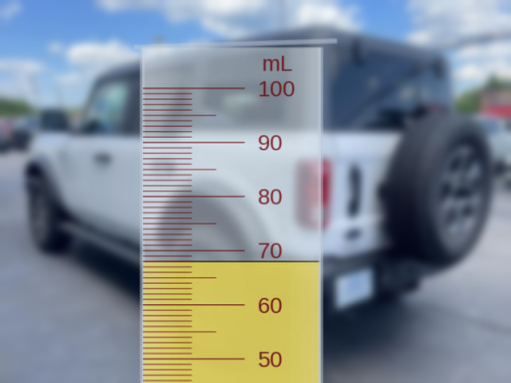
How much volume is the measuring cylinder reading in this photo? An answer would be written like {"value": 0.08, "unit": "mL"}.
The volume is {"value": 68, "unit": "mL"}
